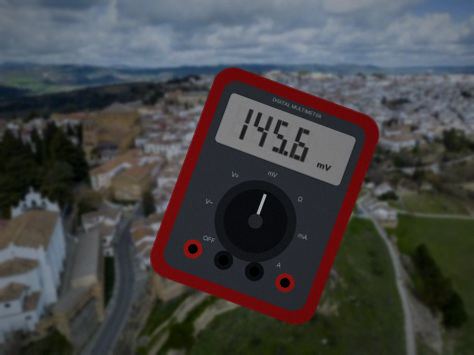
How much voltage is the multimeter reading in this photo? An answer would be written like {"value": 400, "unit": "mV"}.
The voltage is {"value": 145.6, "unit": "mV"}
